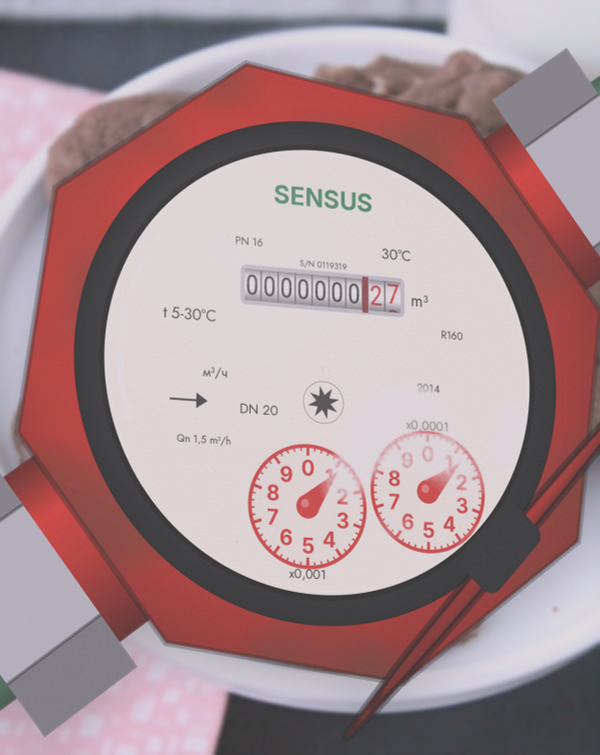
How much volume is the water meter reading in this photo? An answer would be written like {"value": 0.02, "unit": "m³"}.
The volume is {"value": 0.2711, "unit": "m³"}
